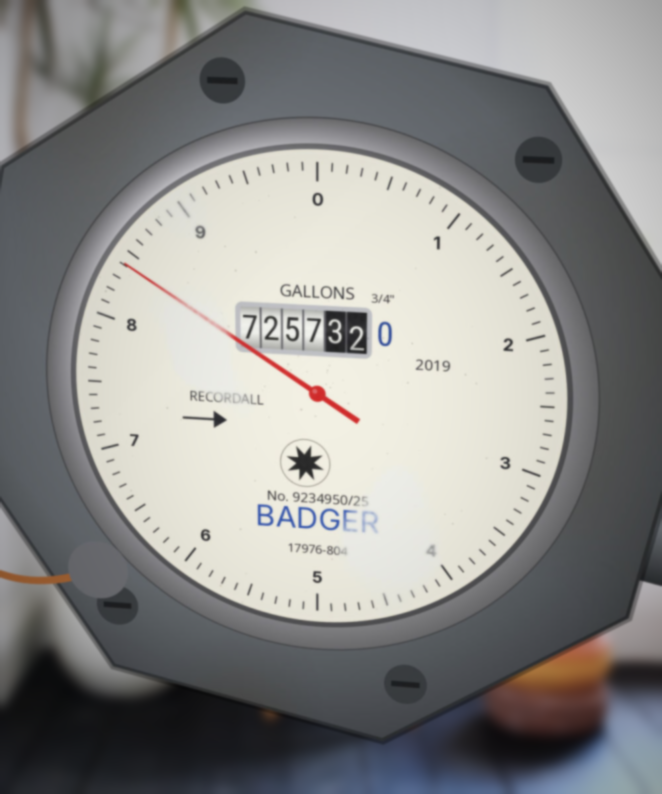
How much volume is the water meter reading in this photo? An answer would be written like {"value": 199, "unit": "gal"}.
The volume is {"value": 7257318.4, "unit": "gal"}
